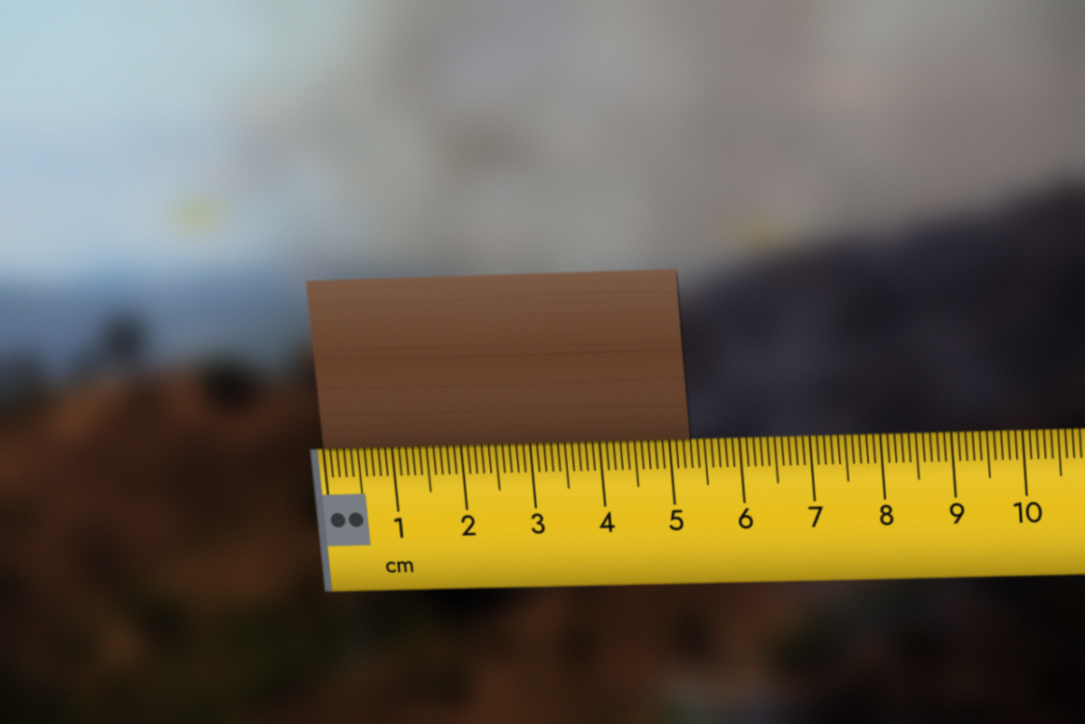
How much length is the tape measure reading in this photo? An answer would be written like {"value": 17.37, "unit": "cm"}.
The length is {"value": 5.3, "unit": "cm"}
